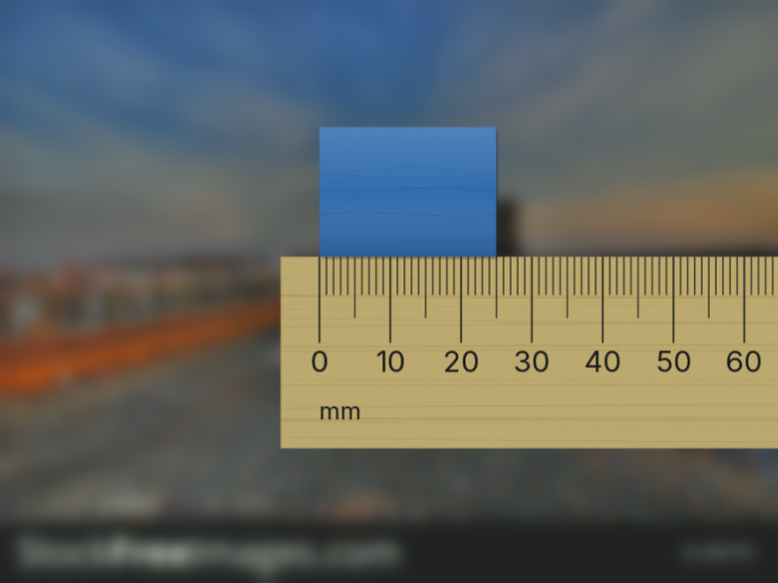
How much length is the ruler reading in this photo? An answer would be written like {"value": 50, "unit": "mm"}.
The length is {"value": 25, "unit": "mm"}
